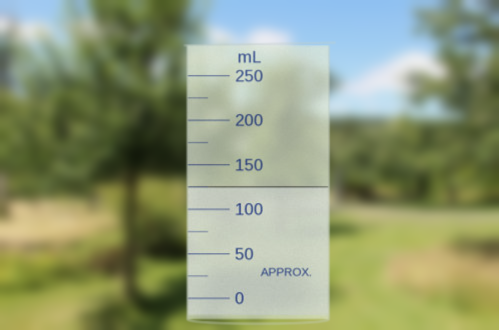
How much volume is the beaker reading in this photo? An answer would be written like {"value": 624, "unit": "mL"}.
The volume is {"value": 125, "unit": "mL"}
